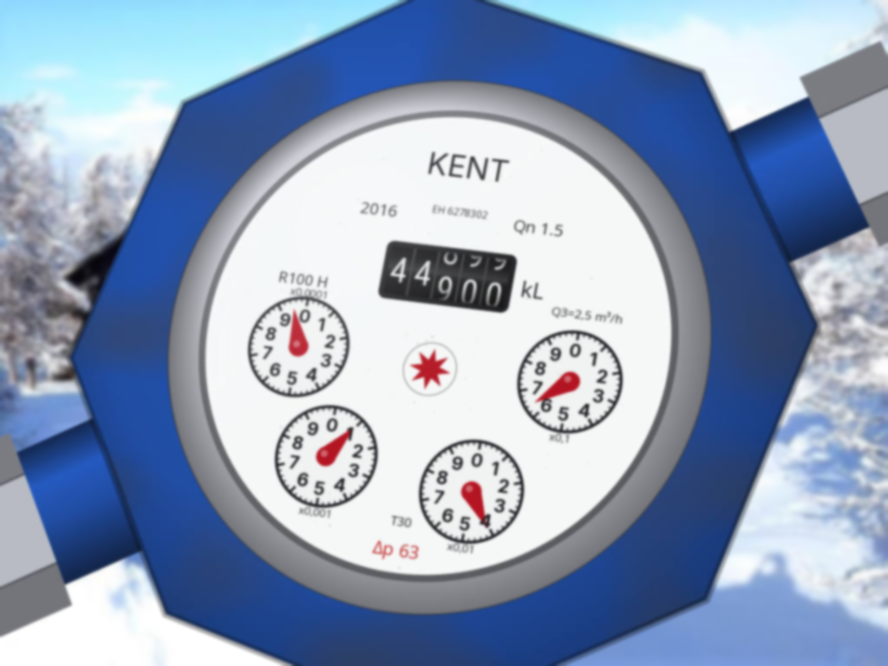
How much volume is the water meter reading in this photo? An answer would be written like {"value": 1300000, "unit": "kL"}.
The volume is {"value": 44899.6409, "unit": "kL"}
